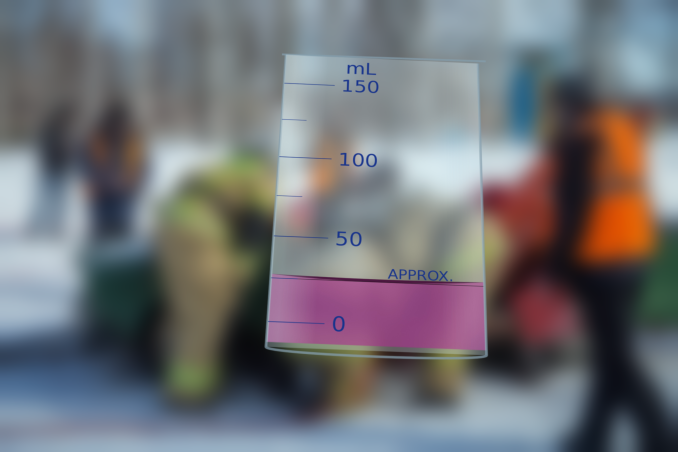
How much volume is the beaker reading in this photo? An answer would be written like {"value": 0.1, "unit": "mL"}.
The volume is {"value": 25, "unit": "mL"}
